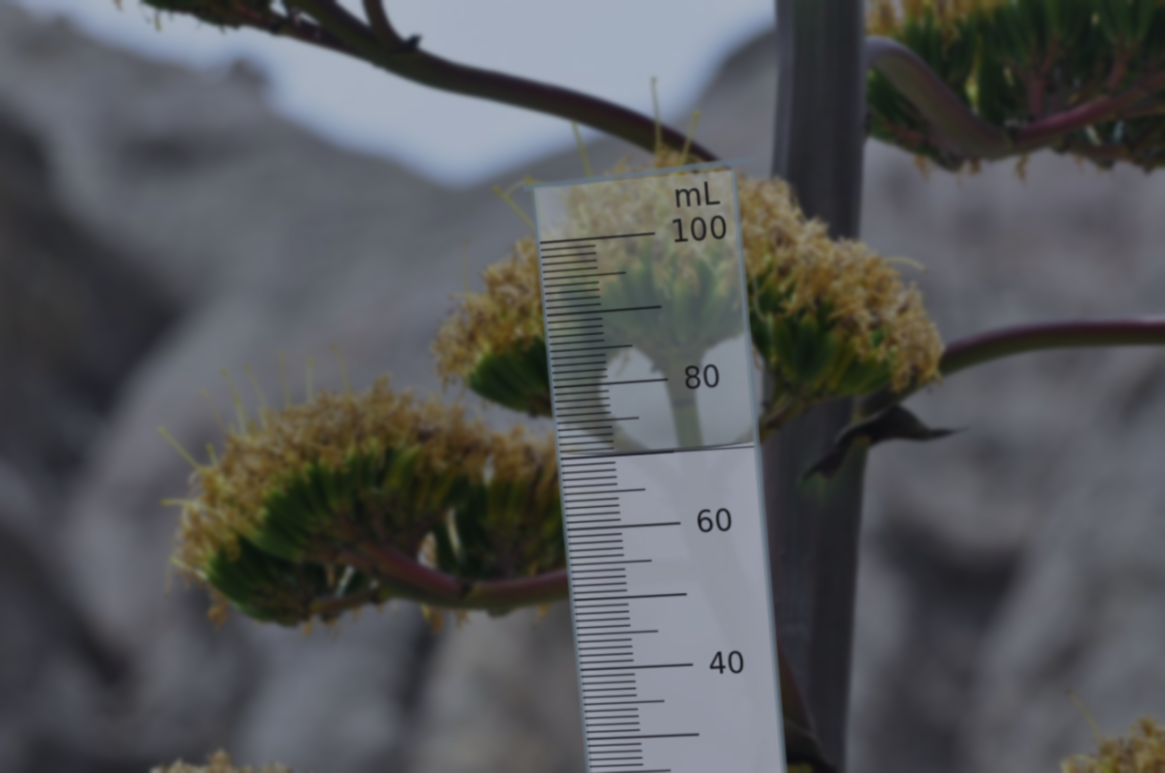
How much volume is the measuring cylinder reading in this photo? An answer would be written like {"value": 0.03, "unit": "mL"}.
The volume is {"value": 70, "unit": "mL"}
